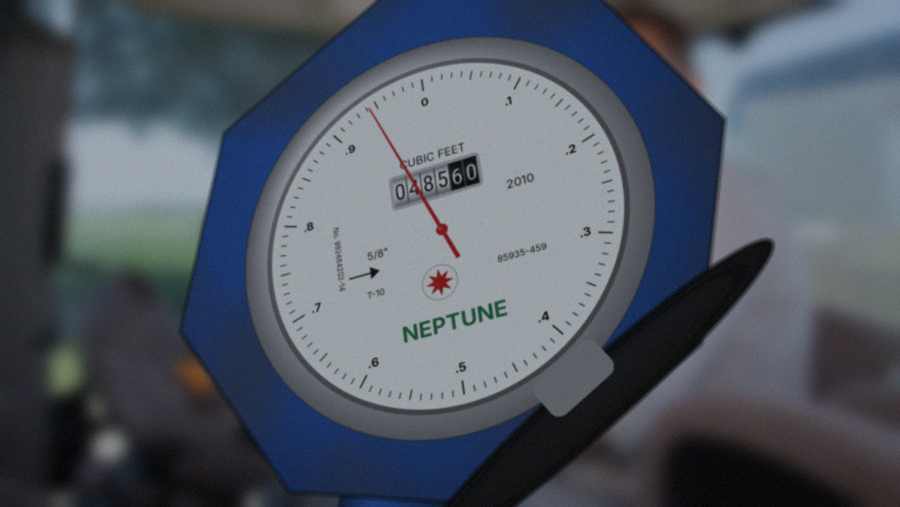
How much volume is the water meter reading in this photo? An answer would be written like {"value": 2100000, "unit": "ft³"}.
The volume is {"value": 48559.94, "unit": "ft³"}
